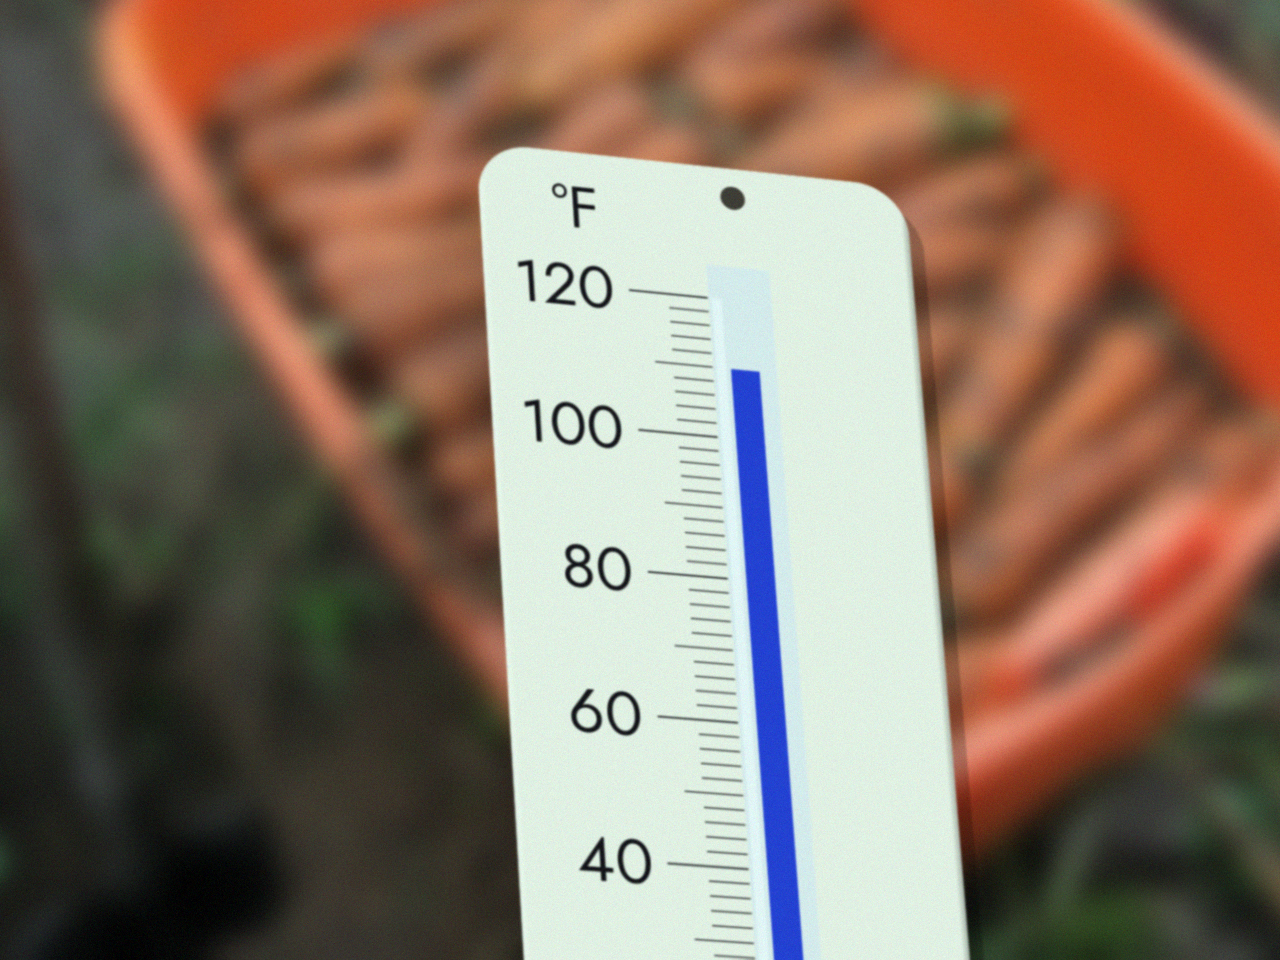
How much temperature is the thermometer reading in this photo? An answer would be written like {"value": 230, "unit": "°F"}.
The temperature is {"value": 110, "unit": "°F"}
